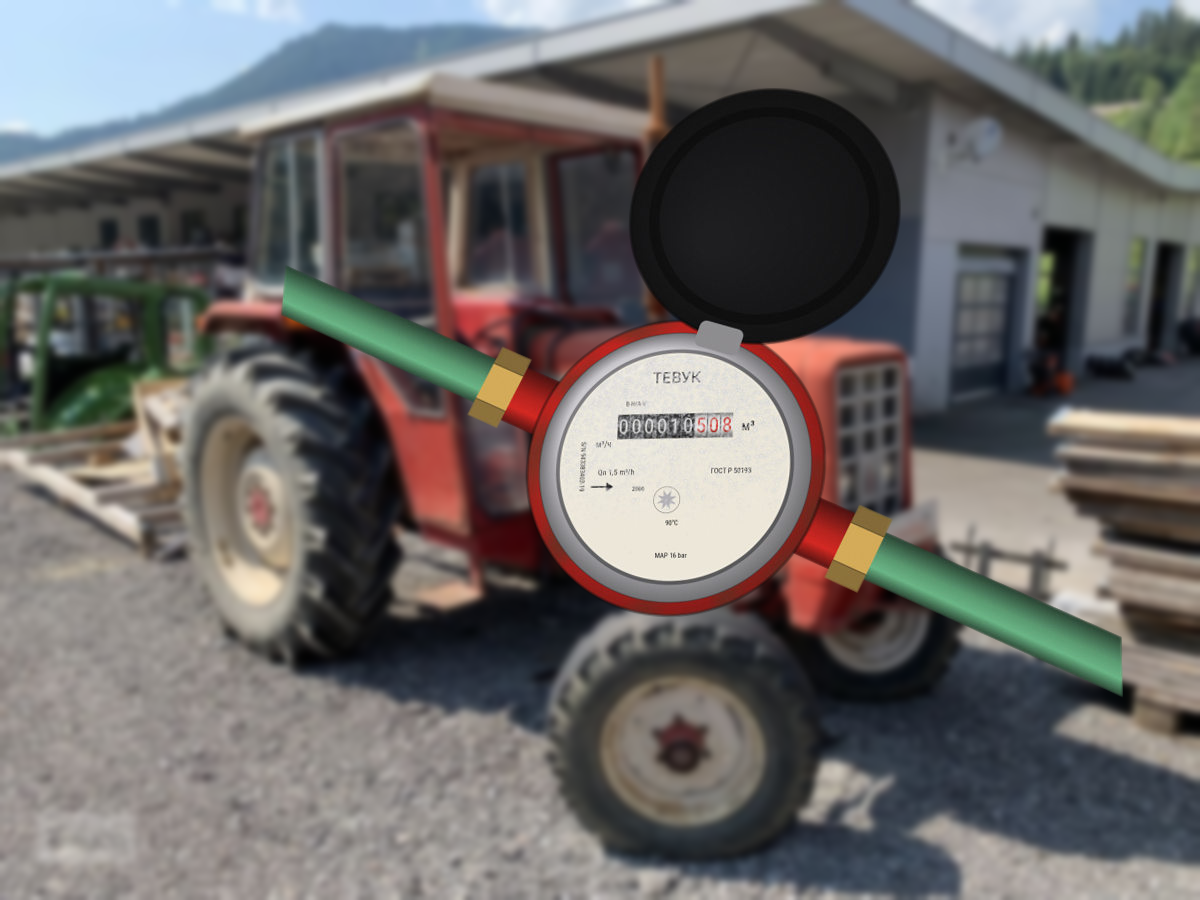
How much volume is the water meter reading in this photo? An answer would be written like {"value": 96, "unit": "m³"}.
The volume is {"value": 10.508, "unit": "m³"}
